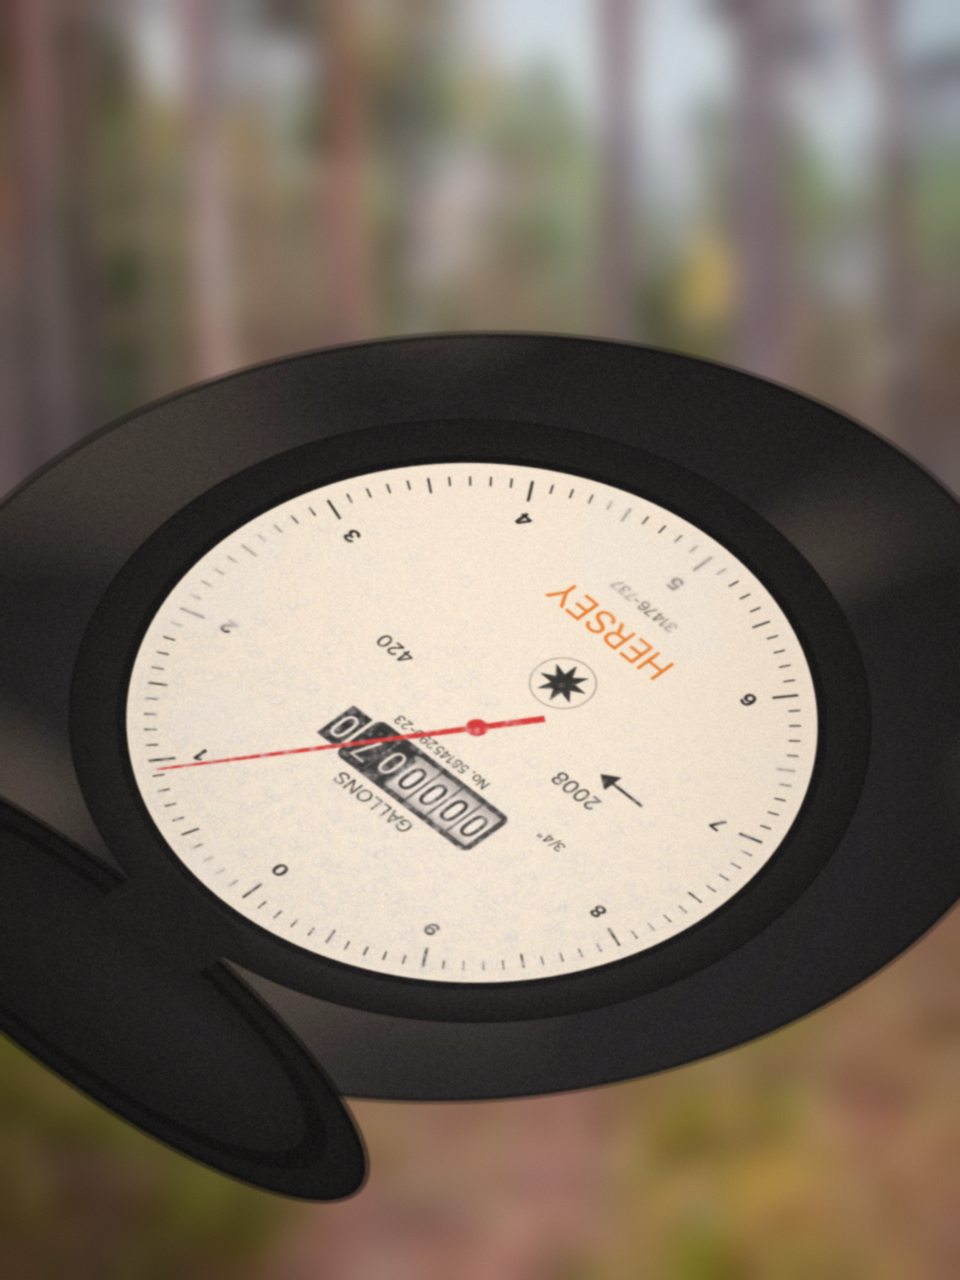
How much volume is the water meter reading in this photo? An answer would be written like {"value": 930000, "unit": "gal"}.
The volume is {"value": 70.9, "unit": "gal"}
